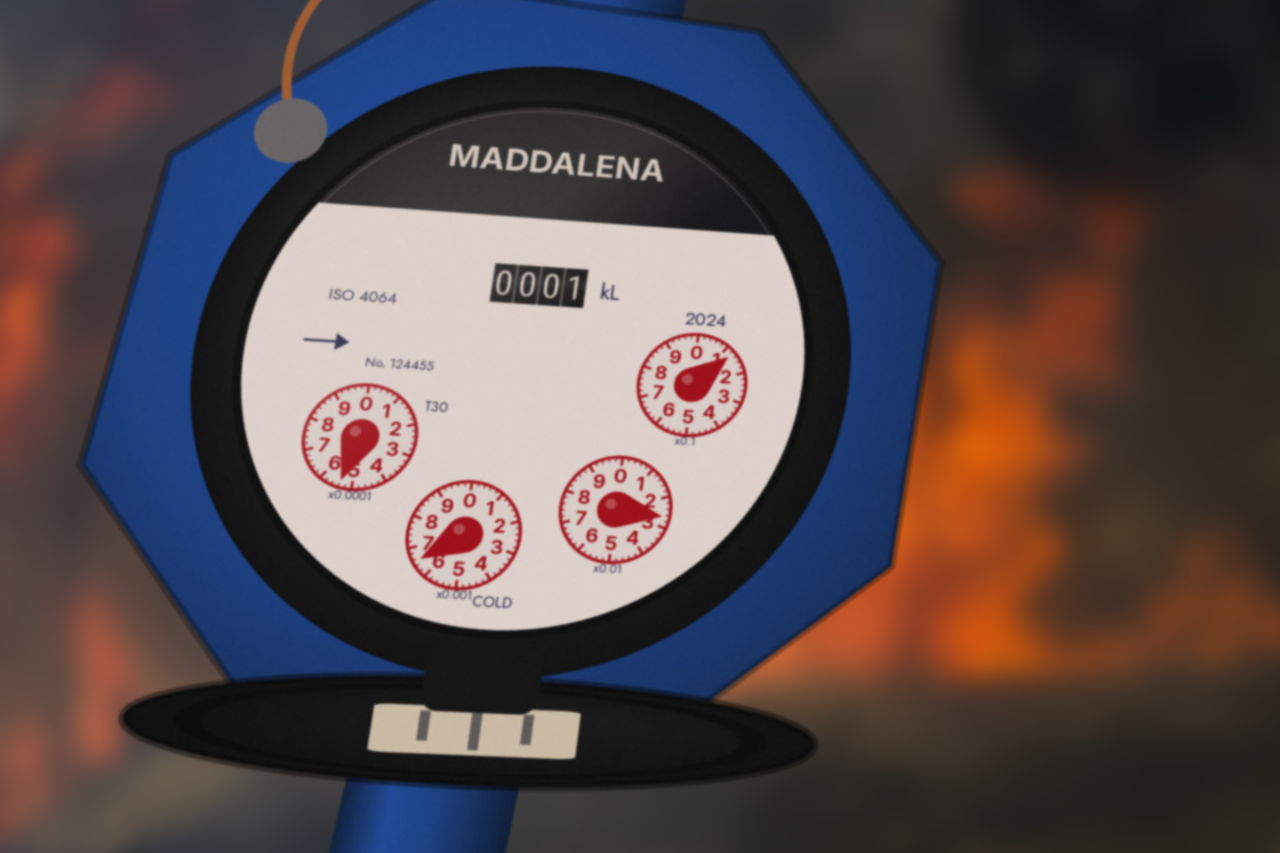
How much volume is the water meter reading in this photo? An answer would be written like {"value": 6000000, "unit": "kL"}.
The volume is {"value": 1.1265, "unit": "kL"}
